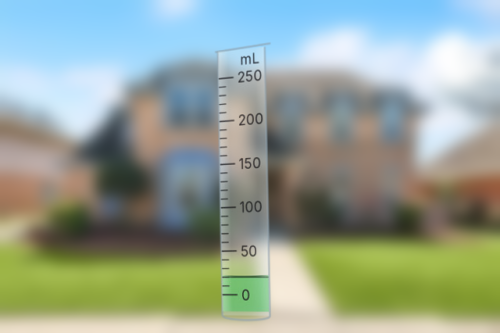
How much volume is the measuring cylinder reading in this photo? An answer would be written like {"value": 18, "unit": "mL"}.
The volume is {"value": 20, "unit": "mL"}
